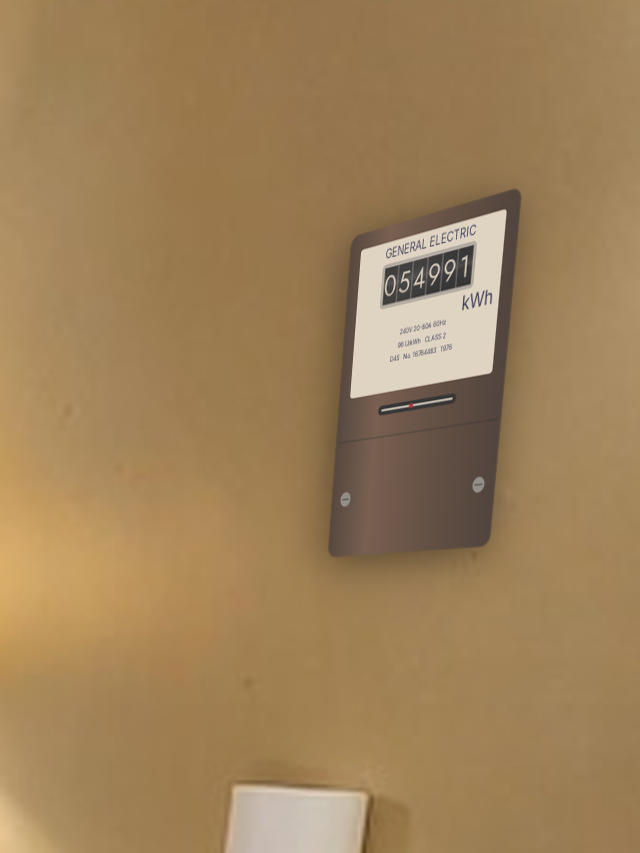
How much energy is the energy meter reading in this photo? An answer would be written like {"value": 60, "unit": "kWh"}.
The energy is {"value": 54991, "unit": "kWh"}
